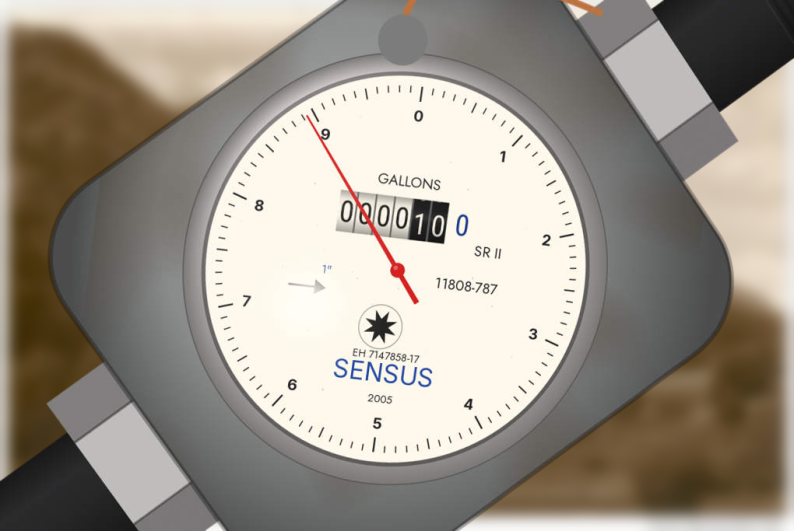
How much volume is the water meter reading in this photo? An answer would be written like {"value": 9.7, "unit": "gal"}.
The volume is {"value": 98.9, "unit": "gal"}
